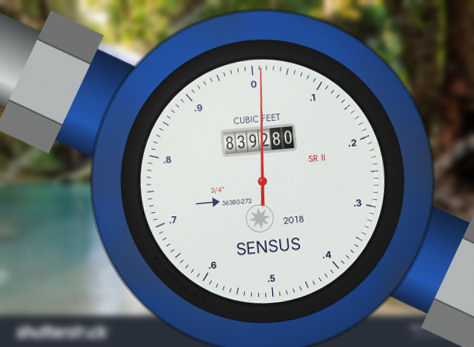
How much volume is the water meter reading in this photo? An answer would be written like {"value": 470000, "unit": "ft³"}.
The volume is {"value": 839280.01, "unit": "ft³"}
